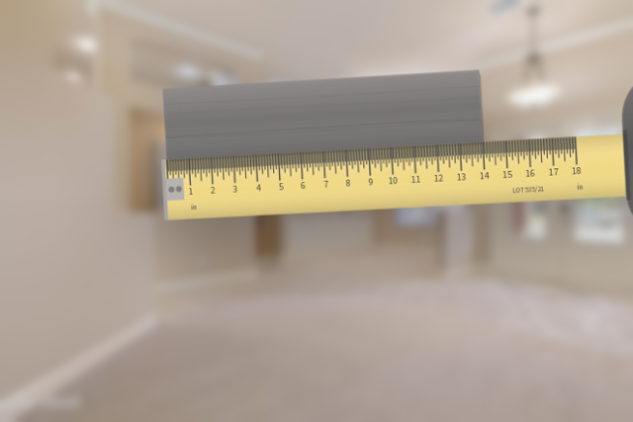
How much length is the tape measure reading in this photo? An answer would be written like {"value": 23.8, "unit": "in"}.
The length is {"value": 14, "unit": "in"}
